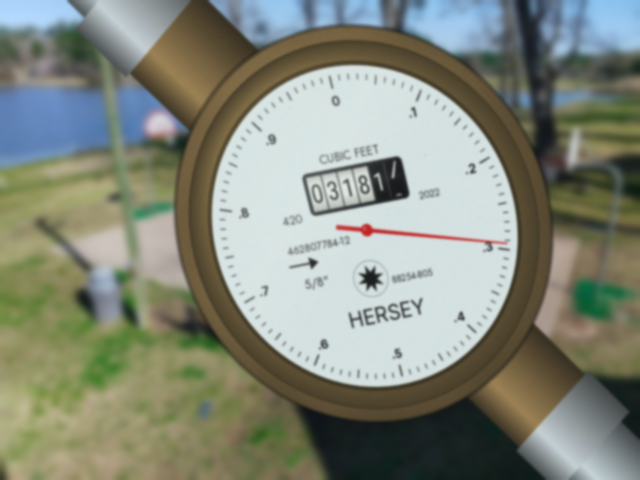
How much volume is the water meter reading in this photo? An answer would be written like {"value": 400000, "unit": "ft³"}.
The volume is {"value": 31817.29, "unit": "ft³"}
